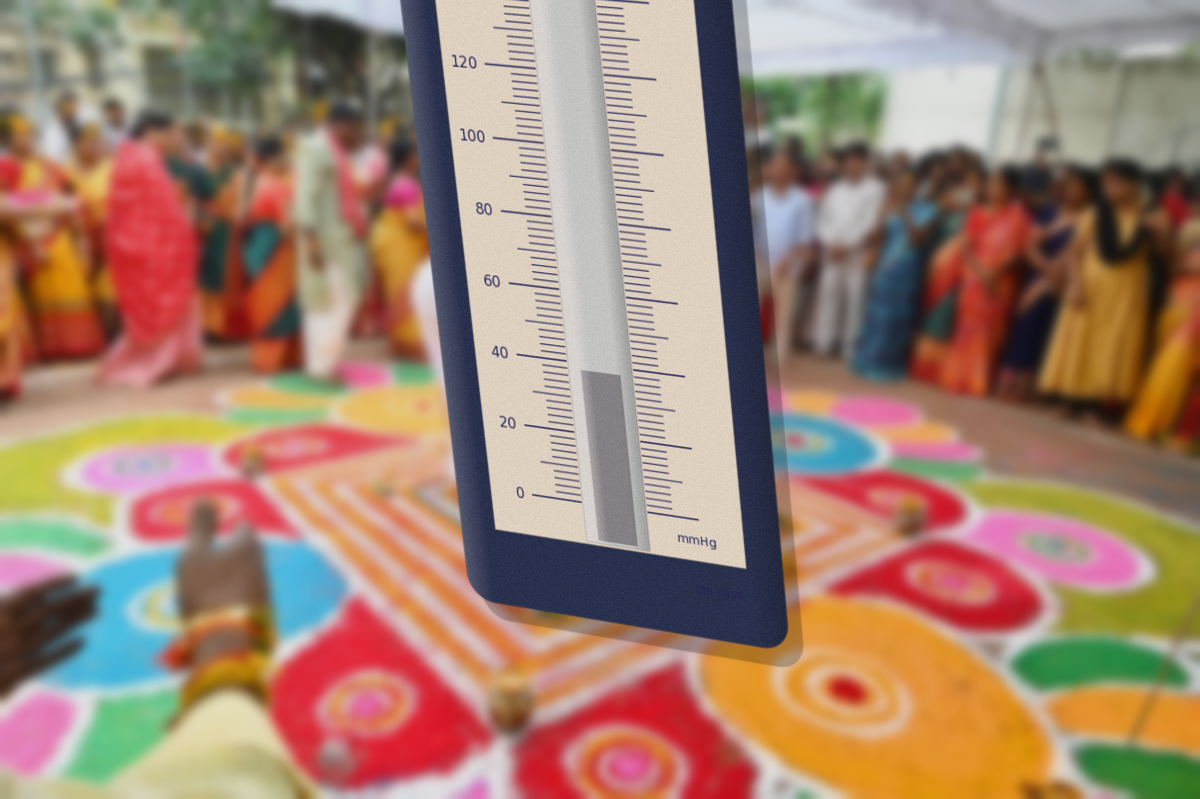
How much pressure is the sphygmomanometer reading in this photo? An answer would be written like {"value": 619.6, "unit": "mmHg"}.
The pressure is {"value": 38, "unit": "mmHg"}
